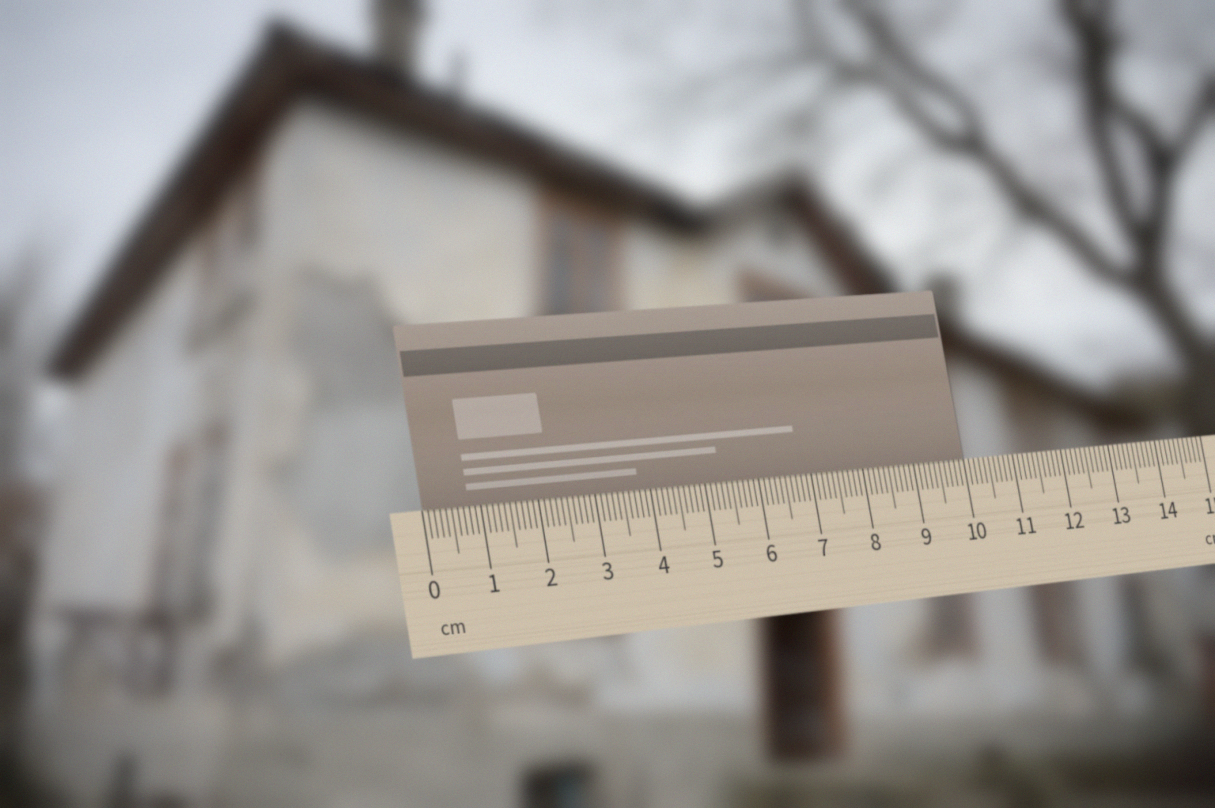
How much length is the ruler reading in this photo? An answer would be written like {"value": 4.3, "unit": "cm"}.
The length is {"value": 10, "unit": "cm"}
